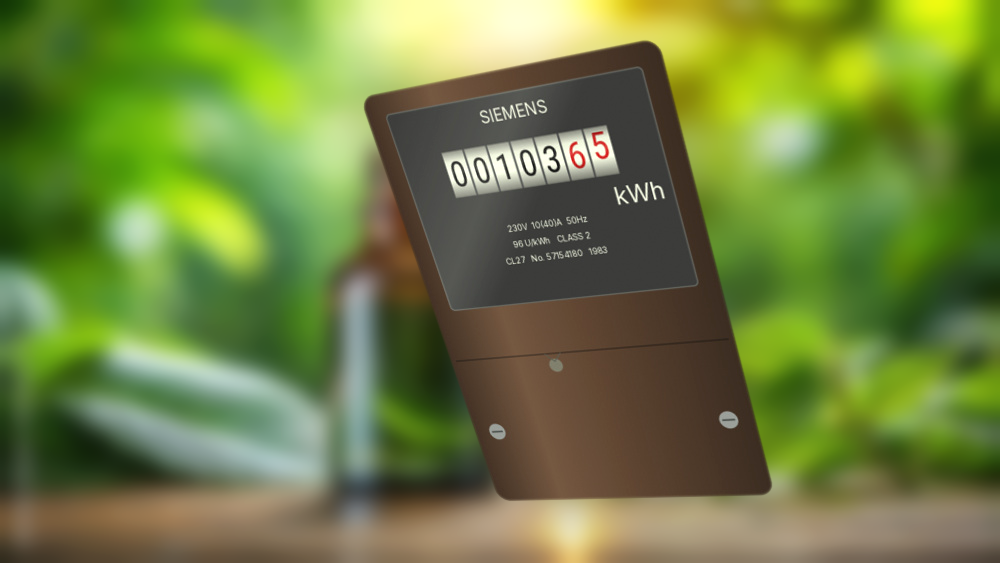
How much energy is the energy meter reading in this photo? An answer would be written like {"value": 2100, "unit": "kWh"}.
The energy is {"value": 103.65, "unit": "kWh"}
